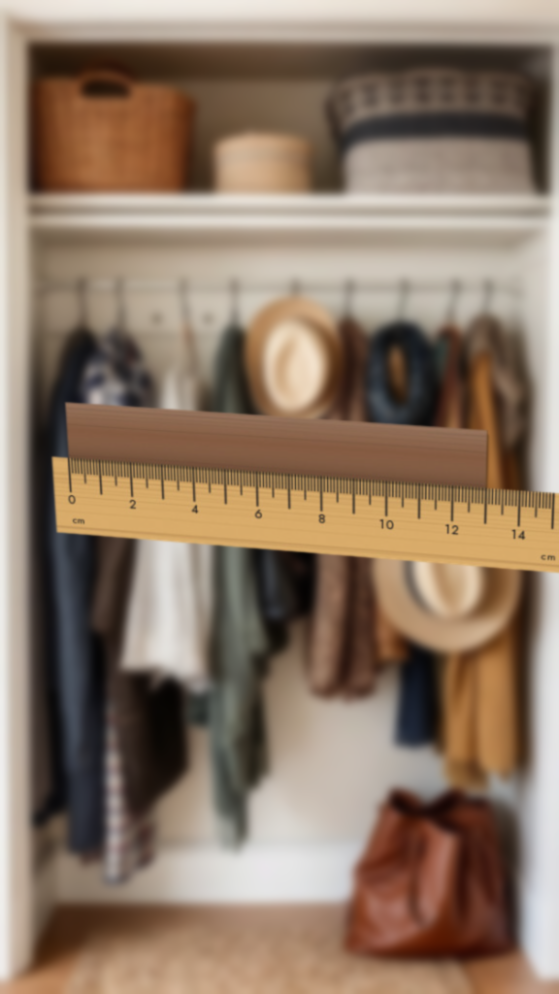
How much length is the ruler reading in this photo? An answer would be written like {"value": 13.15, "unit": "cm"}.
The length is {"value": 13, "unit": "cm"}
